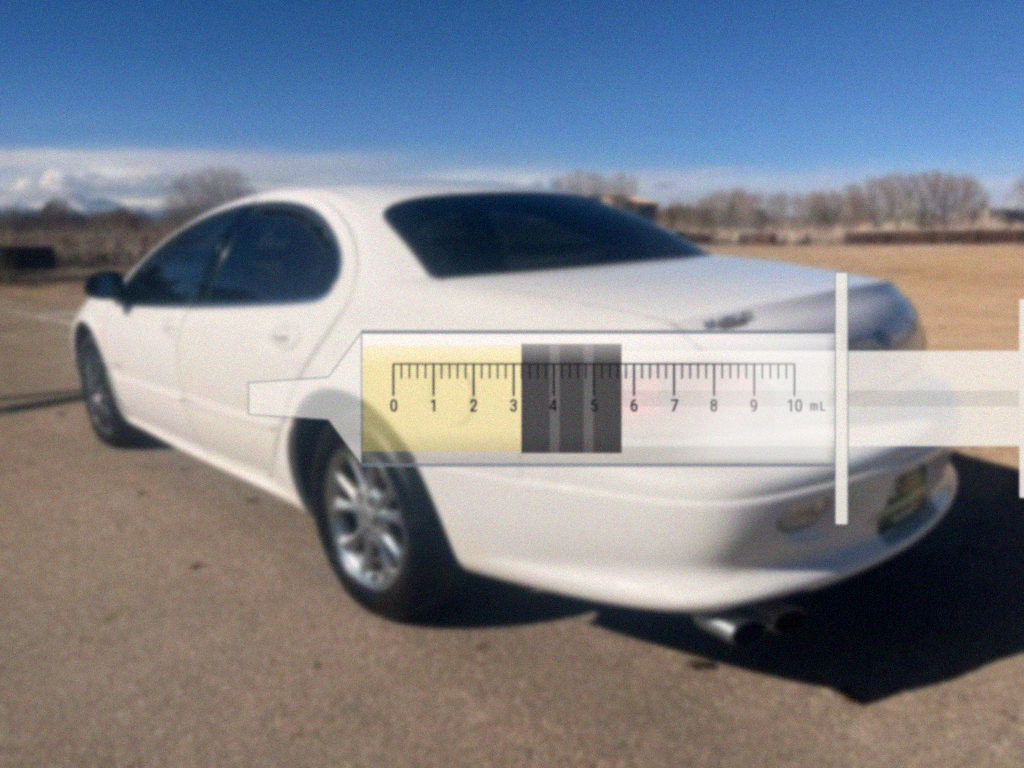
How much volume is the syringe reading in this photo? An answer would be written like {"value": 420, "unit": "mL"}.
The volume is {"value": 3.2, "unit": "mL"}
